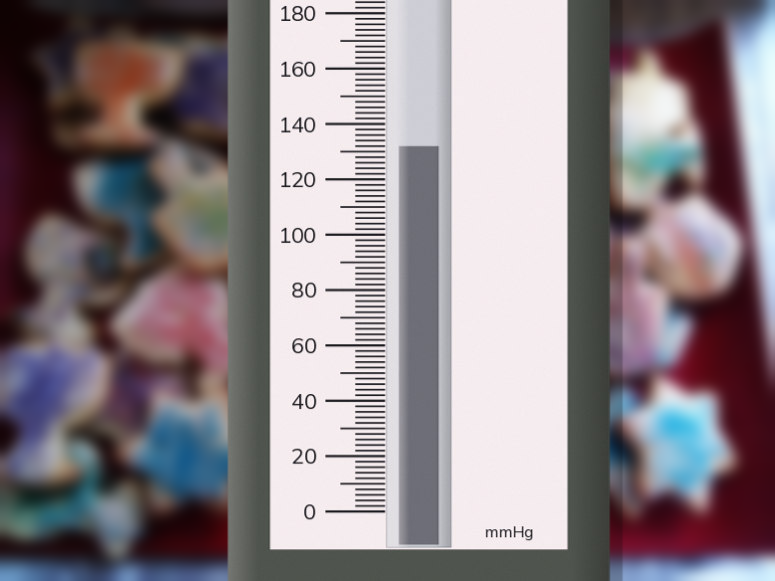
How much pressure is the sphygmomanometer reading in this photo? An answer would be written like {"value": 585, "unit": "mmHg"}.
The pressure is {"value": 132, "unit": "mmHg"}
